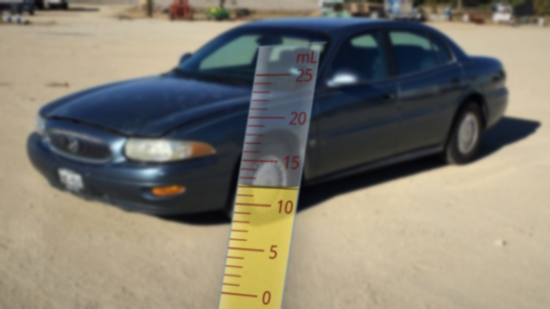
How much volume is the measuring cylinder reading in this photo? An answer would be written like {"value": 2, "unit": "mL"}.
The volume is {"value": 12, "unit": "mL"}
